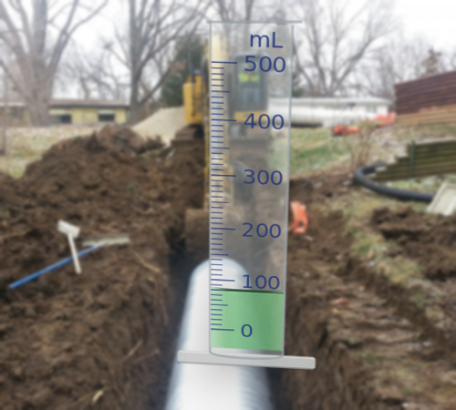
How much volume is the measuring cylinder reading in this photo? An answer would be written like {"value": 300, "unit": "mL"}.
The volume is {"value": 80, "unit": "mL"}
